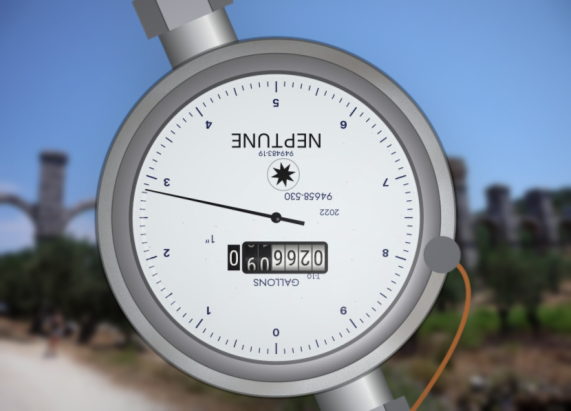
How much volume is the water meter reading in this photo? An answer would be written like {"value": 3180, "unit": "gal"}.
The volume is {"value": 266092.8, "unit": "gal"}
